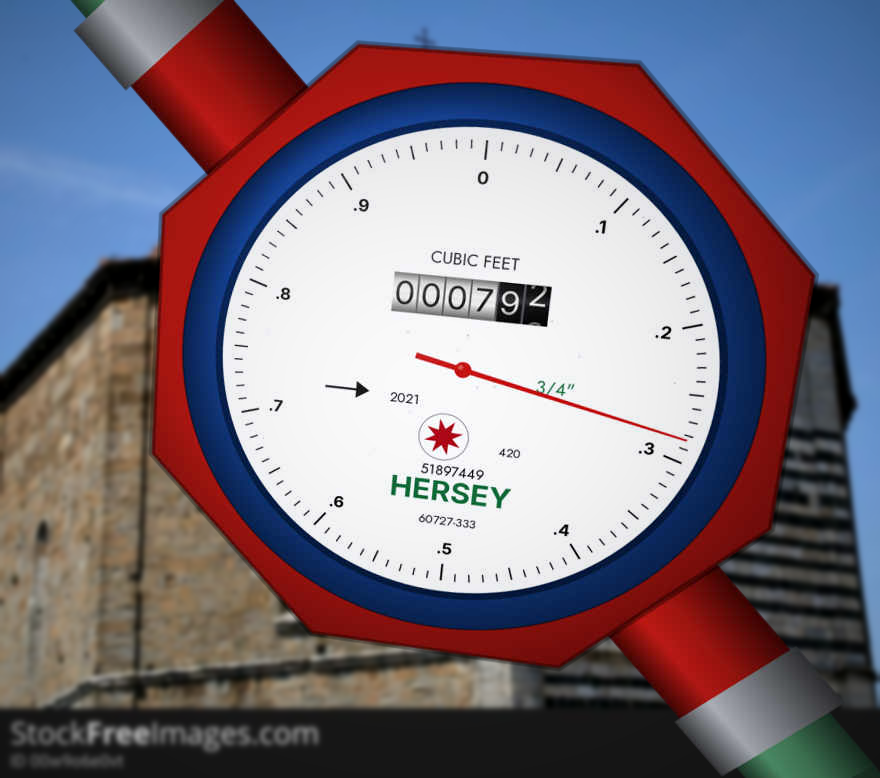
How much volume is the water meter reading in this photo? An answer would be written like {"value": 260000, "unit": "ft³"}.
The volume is {"value": 792.28, "unit": "ft³"}
